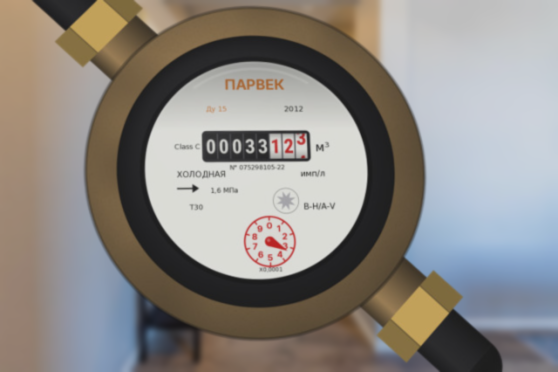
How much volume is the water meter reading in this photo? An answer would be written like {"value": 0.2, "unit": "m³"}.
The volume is {"value": 33.1233, "unit": "m³"}
